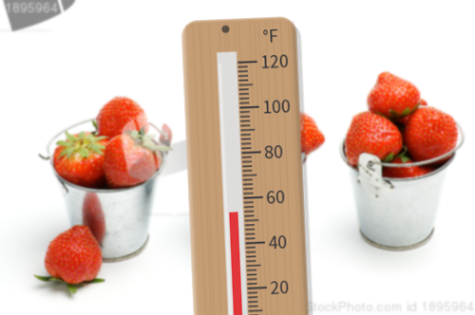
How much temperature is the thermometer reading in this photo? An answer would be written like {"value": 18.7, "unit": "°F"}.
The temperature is {"value": 54, "unit": "°F"}
